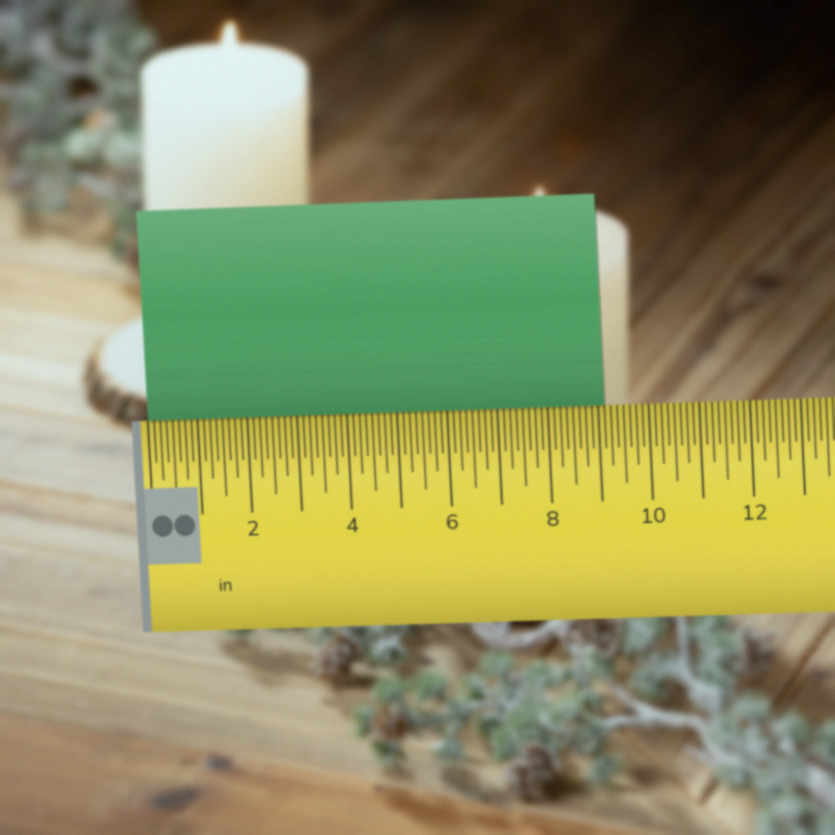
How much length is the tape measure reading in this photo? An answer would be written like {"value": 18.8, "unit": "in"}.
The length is {"value": 9.125, "unit": "in"}
